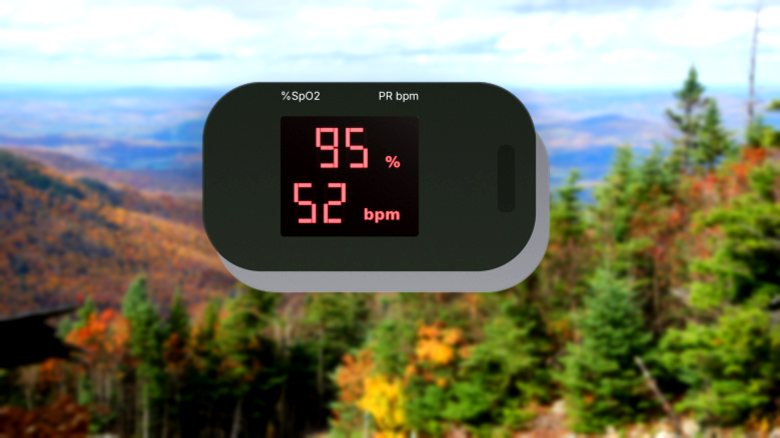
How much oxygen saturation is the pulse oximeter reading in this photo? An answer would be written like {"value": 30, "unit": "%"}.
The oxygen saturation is {"value": 95, "unit": "%"}
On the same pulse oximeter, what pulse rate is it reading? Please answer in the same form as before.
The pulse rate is {"value": 52, "unit": "bpm"}
